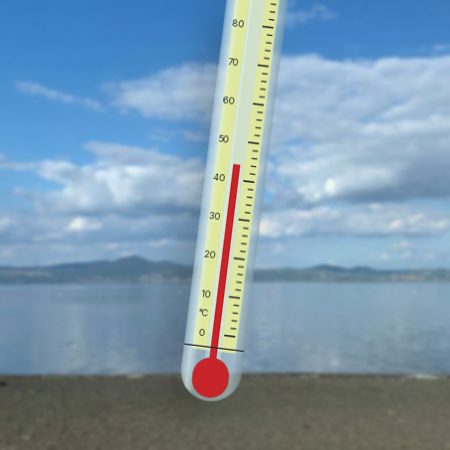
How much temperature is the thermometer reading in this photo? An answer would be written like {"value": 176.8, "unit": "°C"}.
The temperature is {"value": 44, "unit": "°C"}
